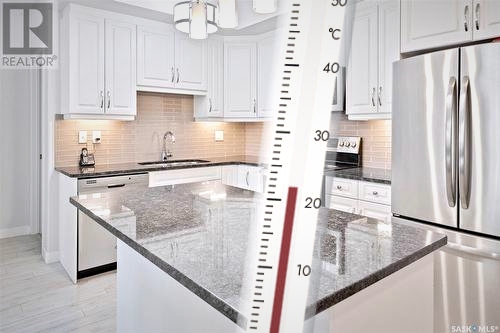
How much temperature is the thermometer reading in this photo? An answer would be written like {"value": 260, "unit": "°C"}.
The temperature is {"value": 22, "unit": "°C"}
